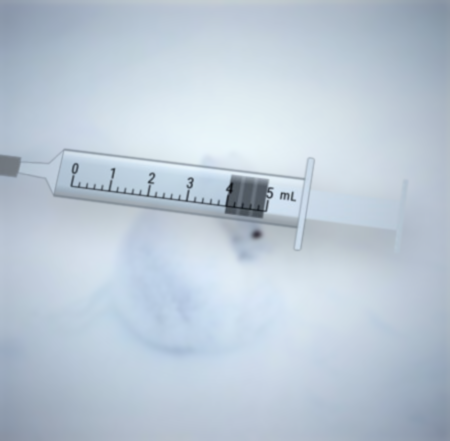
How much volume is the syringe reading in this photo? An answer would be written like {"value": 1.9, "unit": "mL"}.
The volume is {"value": 4, "unit": "mL"}
